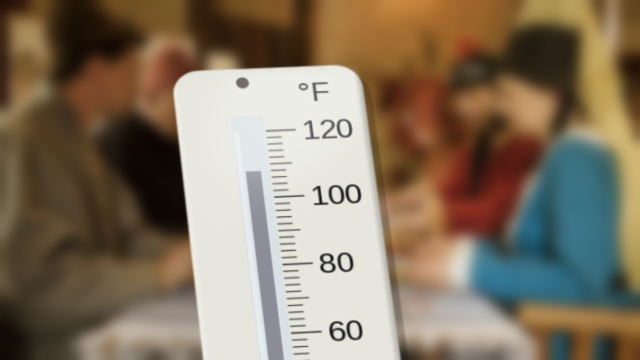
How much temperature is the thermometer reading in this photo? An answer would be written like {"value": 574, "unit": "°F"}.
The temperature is {"value": 108, "unit": "°F"}
